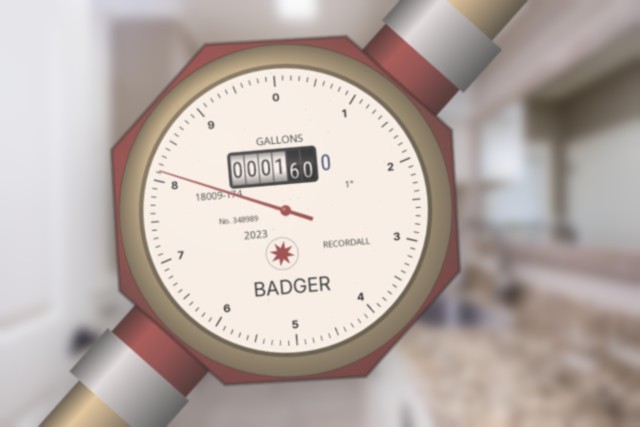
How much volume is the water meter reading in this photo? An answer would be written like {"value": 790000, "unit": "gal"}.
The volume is {"value": 1598.1, "unit": "gal"}
